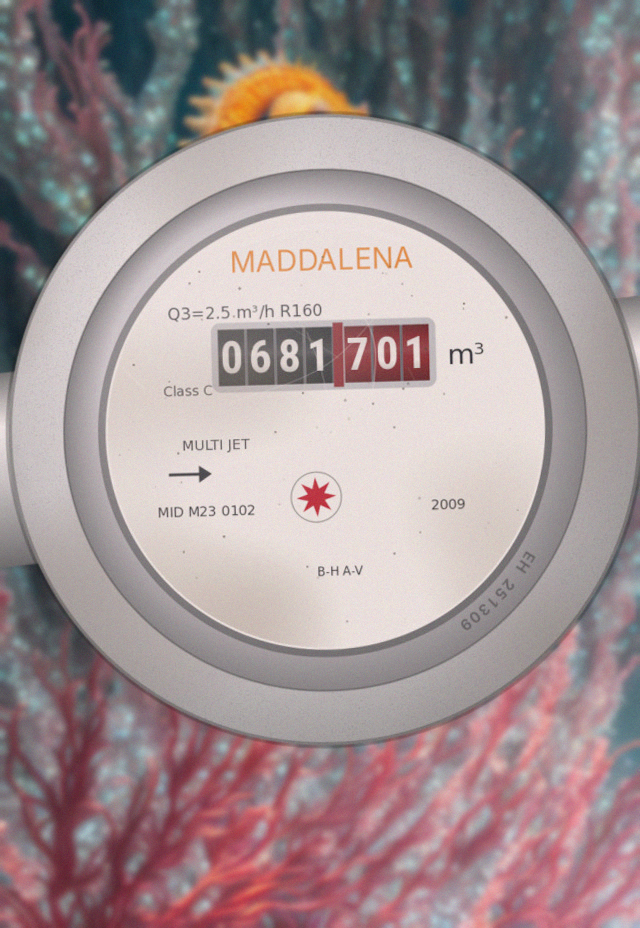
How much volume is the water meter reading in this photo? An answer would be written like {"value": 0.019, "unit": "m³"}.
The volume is {"value": 681.701, "unit": "m³"}
